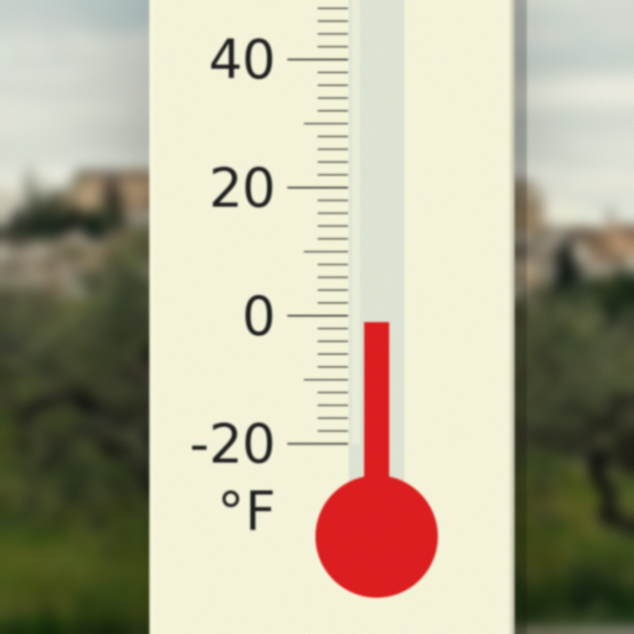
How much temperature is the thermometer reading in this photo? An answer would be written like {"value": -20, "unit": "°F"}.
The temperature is {"value": -1, "unit": "°F"}
